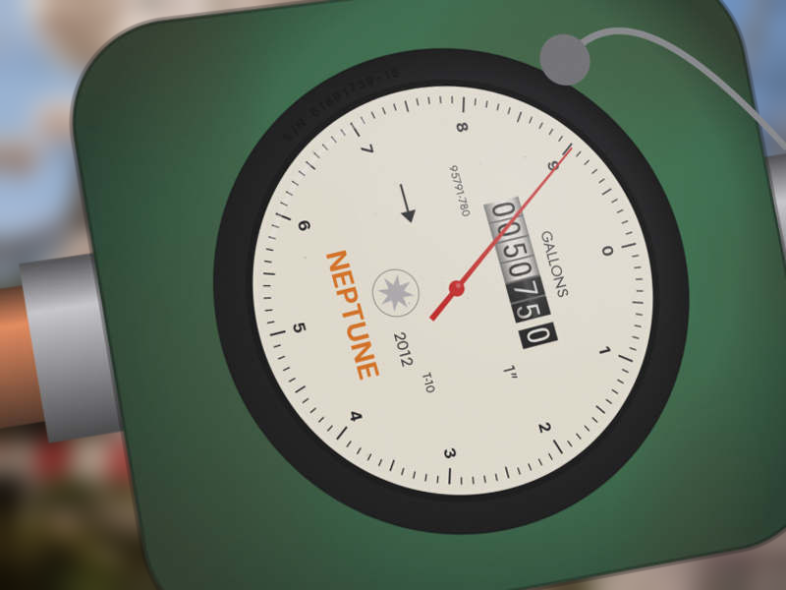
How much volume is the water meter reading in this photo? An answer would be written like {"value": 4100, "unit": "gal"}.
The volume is {"value": 50749.0, "unit": "gal"}
